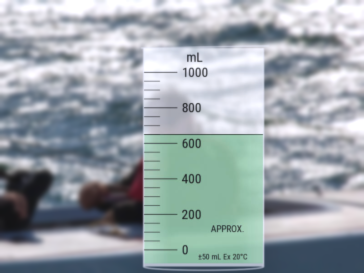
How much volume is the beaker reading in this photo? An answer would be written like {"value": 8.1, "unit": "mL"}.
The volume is {"value": 650, "unit": "mL"}
